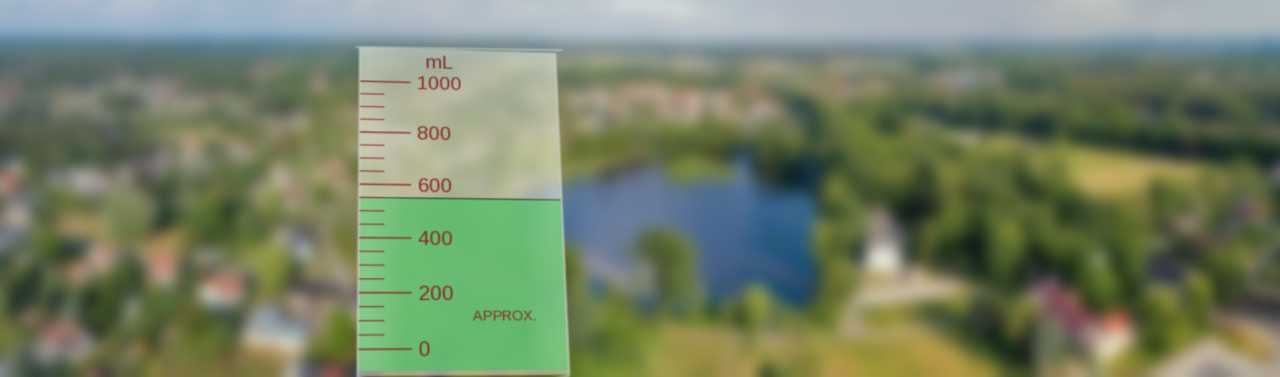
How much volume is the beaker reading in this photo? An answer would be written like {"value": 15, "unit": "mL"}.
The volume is {"value": 550, "unit": "mL"}
